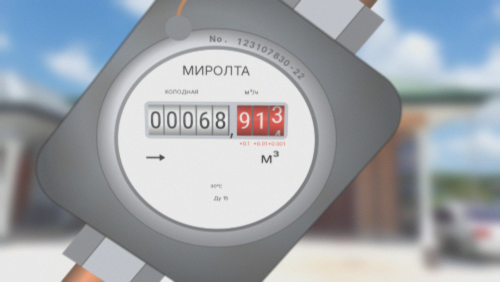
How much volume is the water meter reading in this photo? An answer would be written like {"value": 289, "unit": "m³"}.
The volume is {"value": 68.913, "unit": "m³"}
